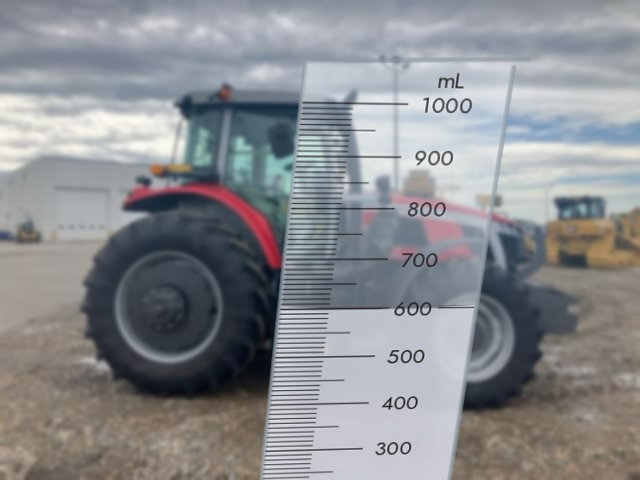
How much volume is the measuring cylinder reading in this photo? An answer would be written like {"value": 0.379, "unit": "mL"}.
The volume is {"value": 600, "unit": "mL"}
